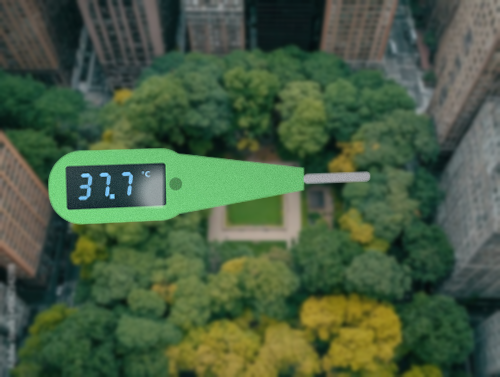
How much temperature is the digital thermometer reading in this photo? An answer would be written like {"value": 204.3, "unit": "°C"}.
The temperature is {"value": 37.7, "unit": "°C"}
